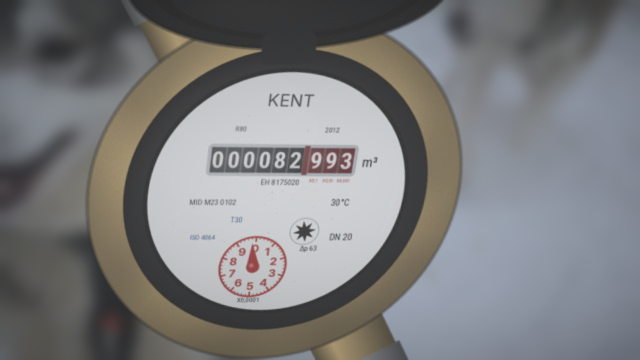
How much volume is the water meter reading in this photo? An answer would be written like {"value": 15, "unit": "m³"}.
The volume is {"value": 82.9929, "unit": "m³"}
